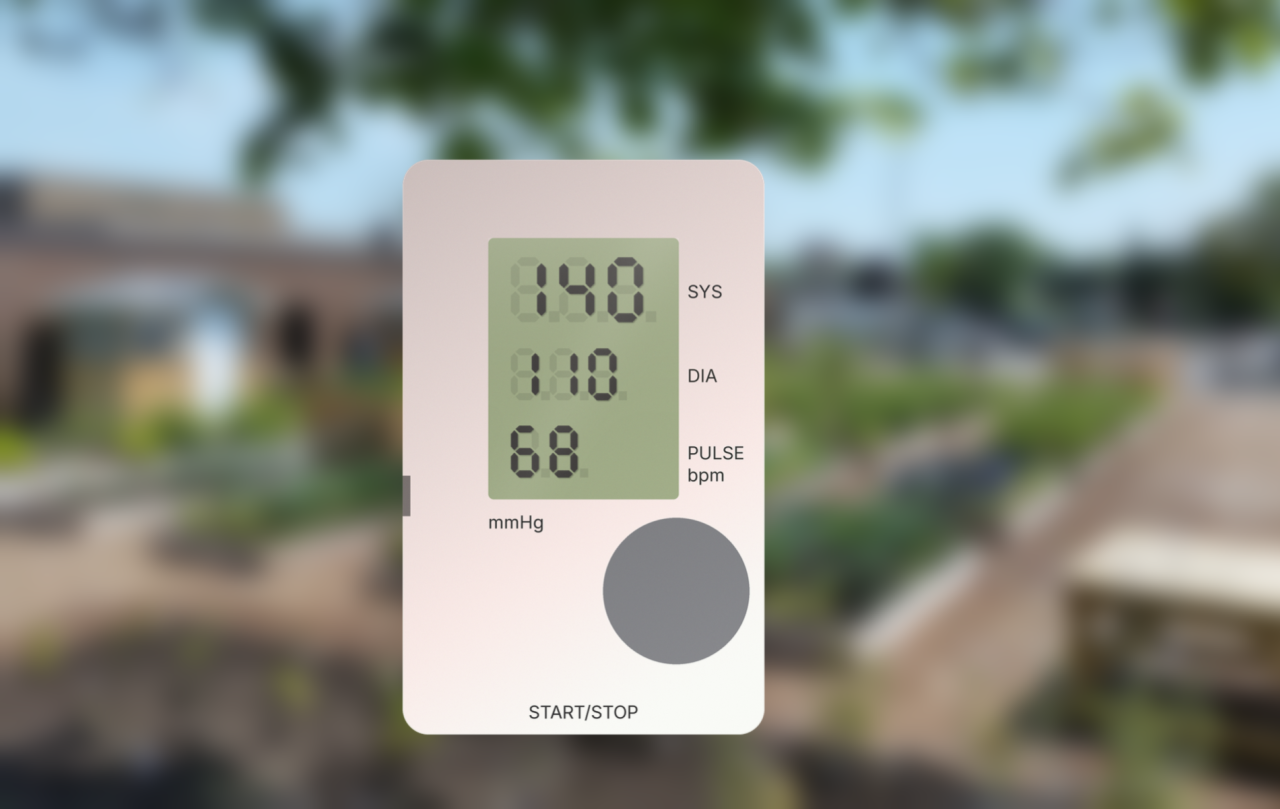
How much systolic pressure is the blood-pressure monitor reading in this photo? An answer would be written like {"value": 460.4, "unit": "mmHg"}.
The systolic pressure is {"value": 140, "unit": "mmHg"}
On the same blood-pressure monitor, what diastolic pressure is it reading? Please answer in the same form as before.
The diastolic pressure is {"value": 110, "unit": "mmHg"}
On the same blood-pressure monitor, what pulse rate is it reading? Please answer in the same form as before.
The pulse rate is {"value": 68, "unit": "bpm"}
